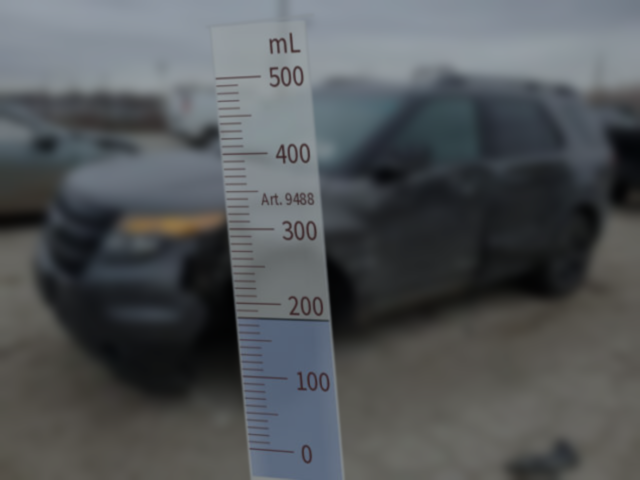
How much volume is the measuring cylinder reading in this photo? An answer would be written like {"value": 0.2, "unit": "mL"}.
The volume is {"value": 180, "unit": "mL"}
